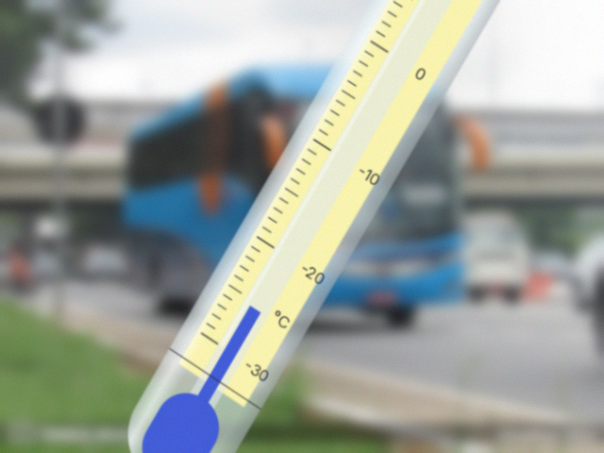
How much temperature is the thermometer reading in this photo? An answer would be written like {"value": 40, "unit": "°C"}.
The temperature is {"value": -25.5, "unit": "°C"}
